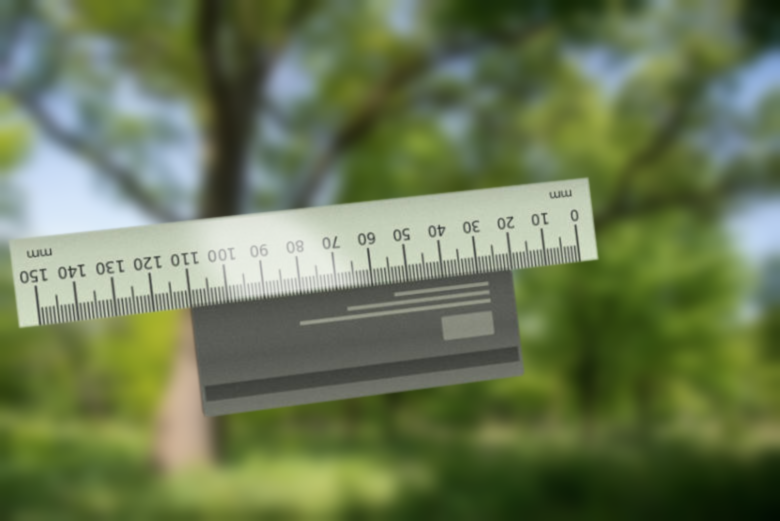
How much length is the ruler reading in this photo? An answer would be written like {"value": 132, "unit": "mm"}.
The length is {"value": 90, "unit": "mm"}
